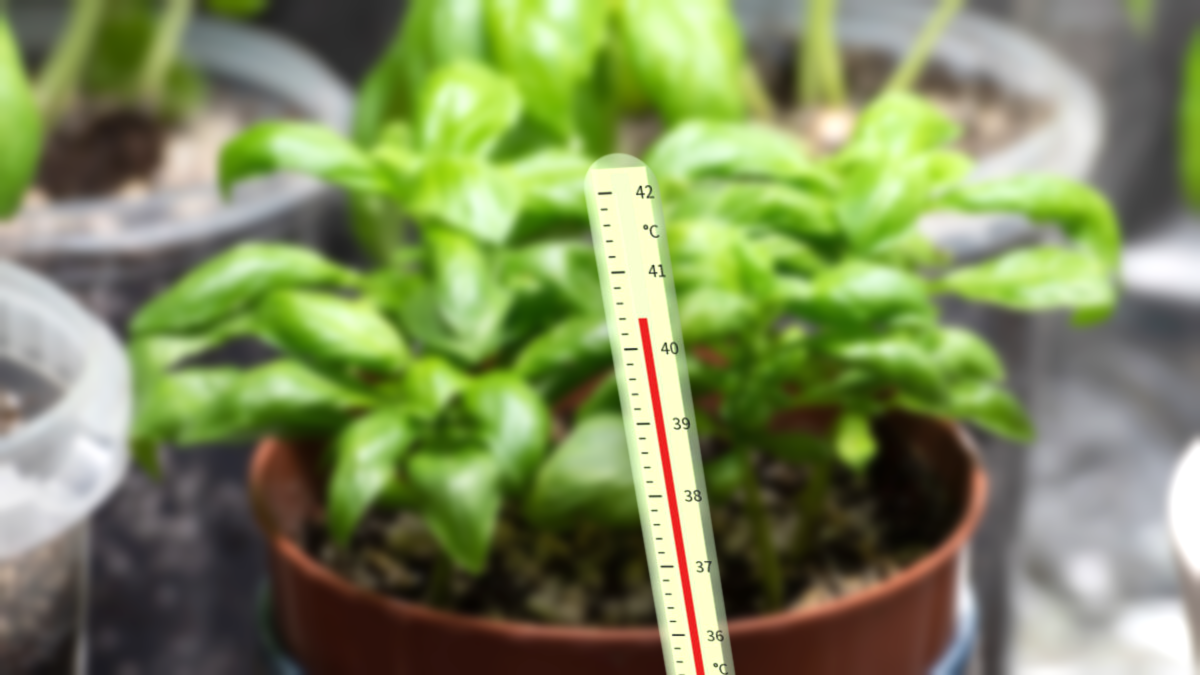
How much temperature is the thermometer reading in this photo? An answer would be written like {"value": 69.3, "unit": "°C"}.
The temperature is {"value": 40.4, "unit": "°C"}
